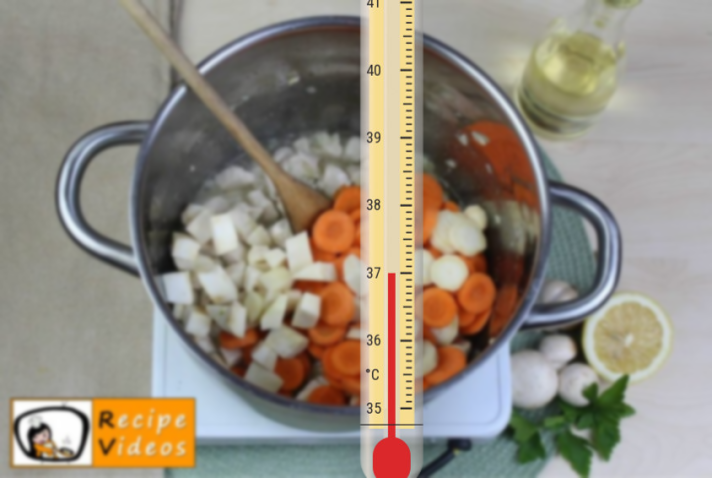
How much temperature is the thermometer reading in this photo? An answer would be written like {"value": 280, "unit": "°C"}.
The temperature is {"value": 37, "unit": "°C"}
